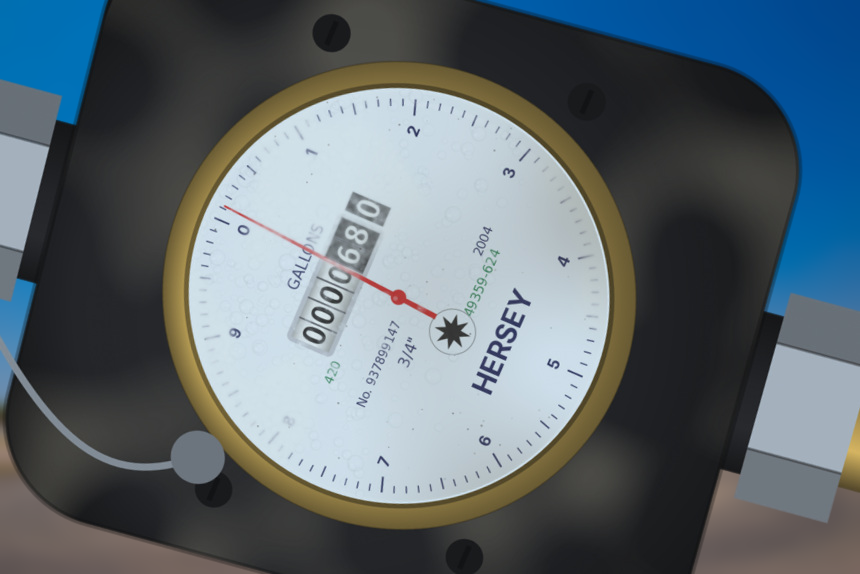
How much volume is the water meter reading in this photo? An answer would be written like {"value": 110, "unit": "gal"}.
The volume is {"value": 680.1, "unit": "gal"}
